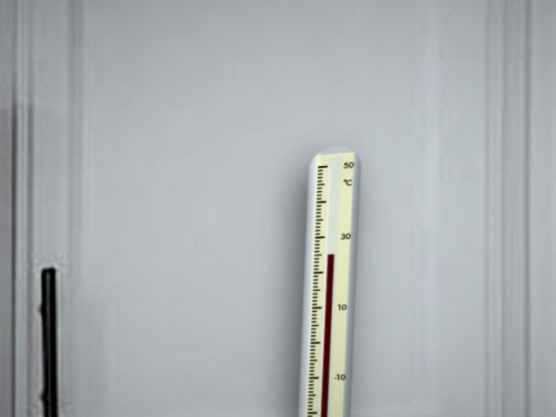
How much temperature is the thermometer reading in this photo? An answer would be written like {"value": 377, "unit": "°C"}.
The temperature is {"value": 25, "unit": "°C"}
